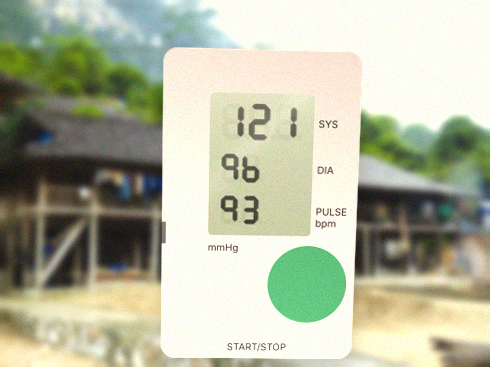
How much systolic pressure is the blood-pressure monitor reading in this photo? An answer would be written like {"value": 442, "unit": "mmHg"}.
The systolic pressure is {"value": 121, "unit": "mmHg"}
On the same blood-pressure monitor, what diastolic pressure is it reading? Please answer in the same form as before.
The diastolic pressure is {"value": 96, "unit": "mmHg"}
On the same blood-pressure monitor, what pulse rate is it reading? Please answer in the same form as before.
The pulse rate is {"value": 93, "unit": "bpm"}
